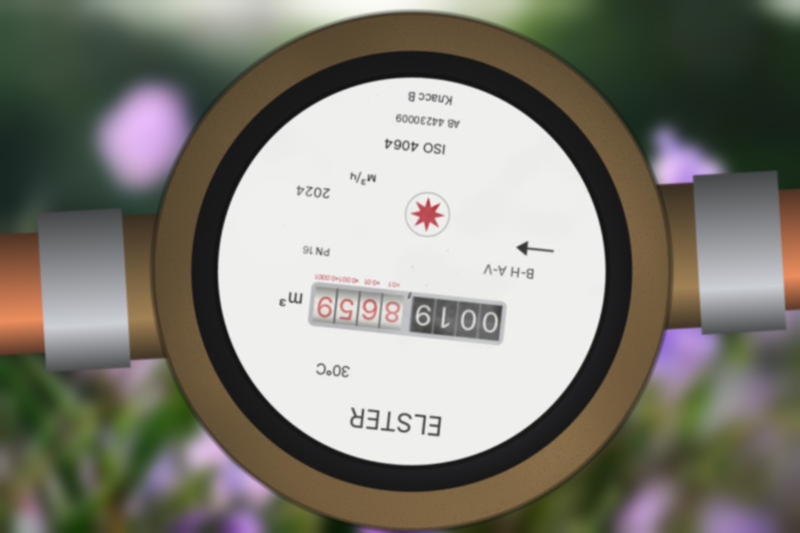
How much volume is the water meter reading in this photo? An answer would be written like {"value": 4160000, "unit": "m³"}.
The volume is {"value": 19.8659, "unit": "m³"}
